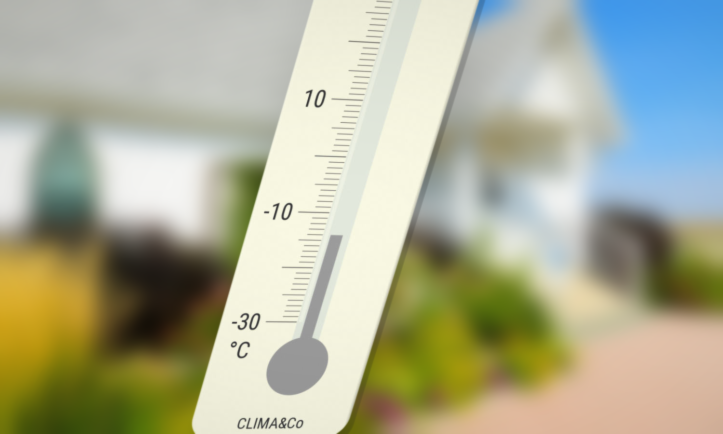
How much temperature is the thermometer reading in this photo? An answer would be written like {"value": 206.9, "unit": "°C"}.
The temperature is {"value": -14, "unit": "°C"}
